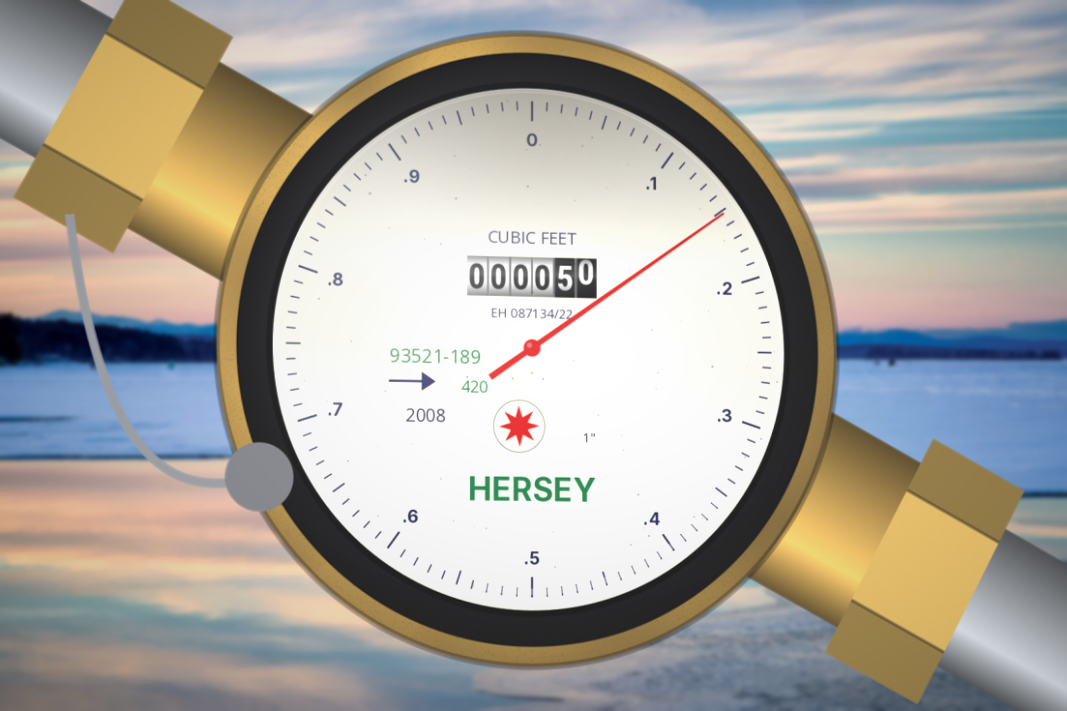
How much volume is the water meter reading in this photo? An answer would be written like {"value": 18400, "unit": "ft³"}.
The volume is {"value": 50.15, "unit": "ft³"}
